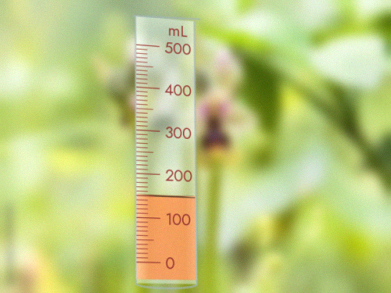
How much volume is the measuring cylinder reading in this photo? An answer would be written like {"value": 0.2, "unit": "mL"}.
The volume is {"value": 150, "unit": "mL"}
